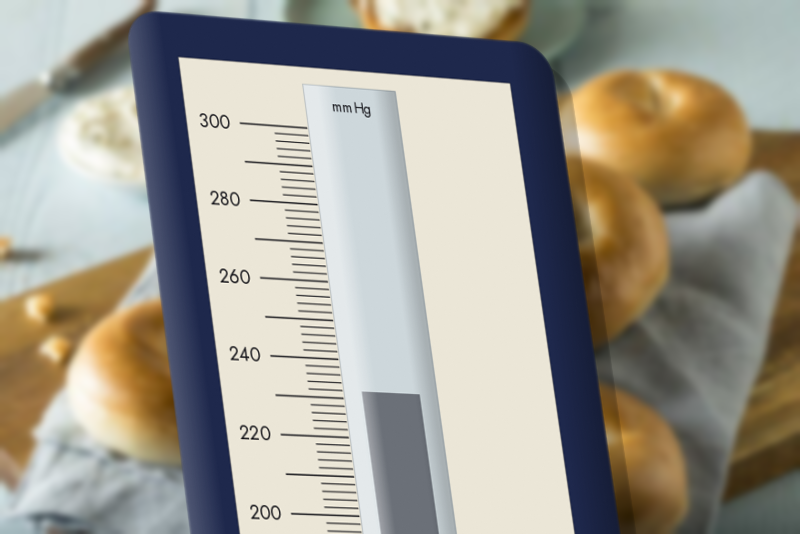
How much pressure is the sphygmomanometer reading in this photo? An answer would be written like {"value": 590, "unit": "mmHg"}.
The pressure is {"value": 232, "unit": "mmHg"}
